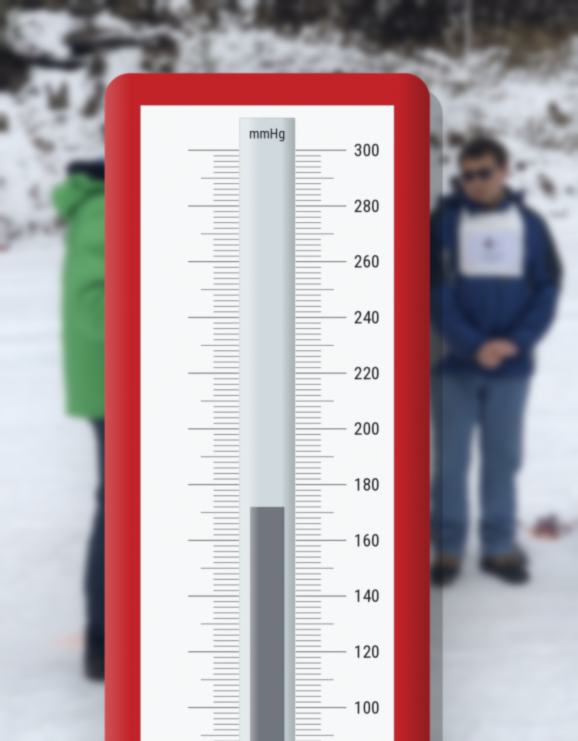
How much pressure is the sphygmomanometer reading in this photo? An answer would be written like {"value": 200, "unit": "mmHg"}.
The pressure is {"value": 172, "unit": "mmHg"}
